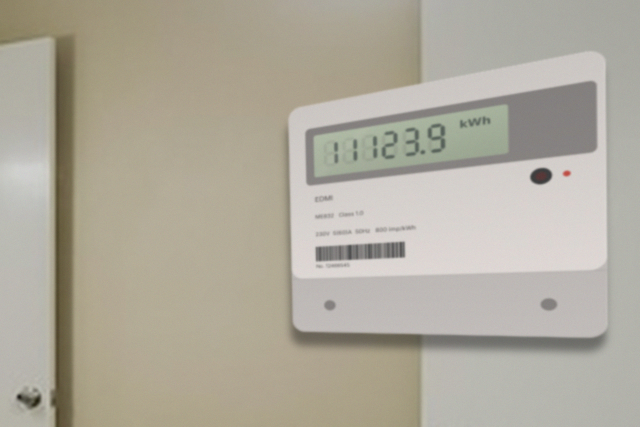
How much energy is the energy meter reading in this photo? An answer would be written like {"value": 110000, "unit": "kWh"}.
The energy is {"value": 11123.9, "unit": "kWh"}
